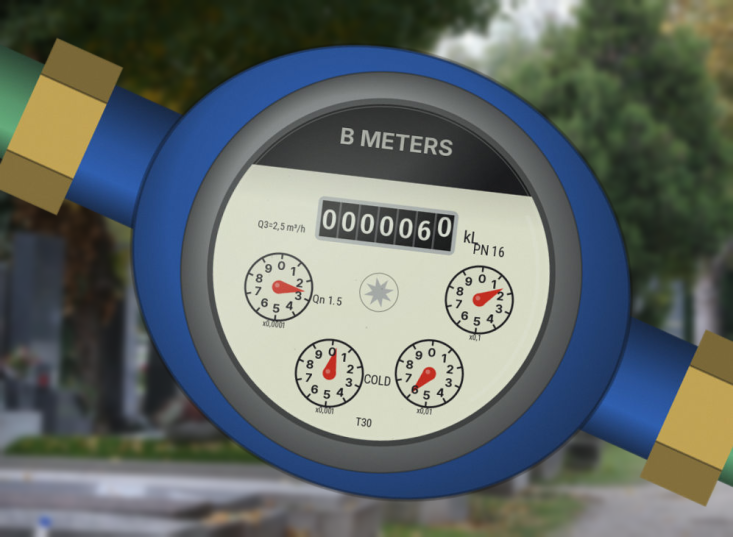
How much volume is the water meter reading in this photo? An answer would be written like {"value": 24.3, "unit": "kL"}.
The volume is {"value": 60.1602, "unit": "kL"}
